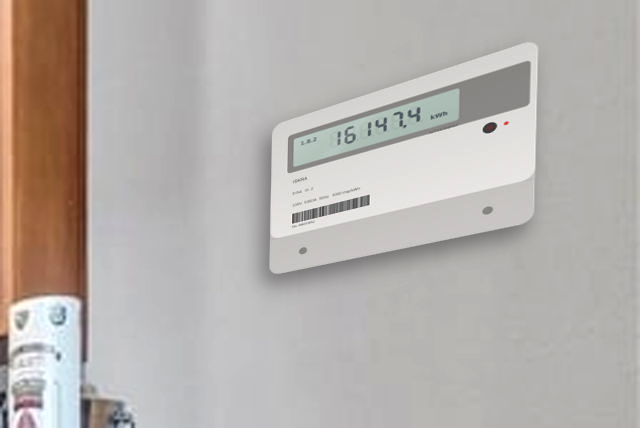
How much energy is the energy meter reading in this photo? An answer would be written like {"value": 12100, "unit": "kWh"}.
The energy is {"value": 16147.4, "unit": "kWh"}
